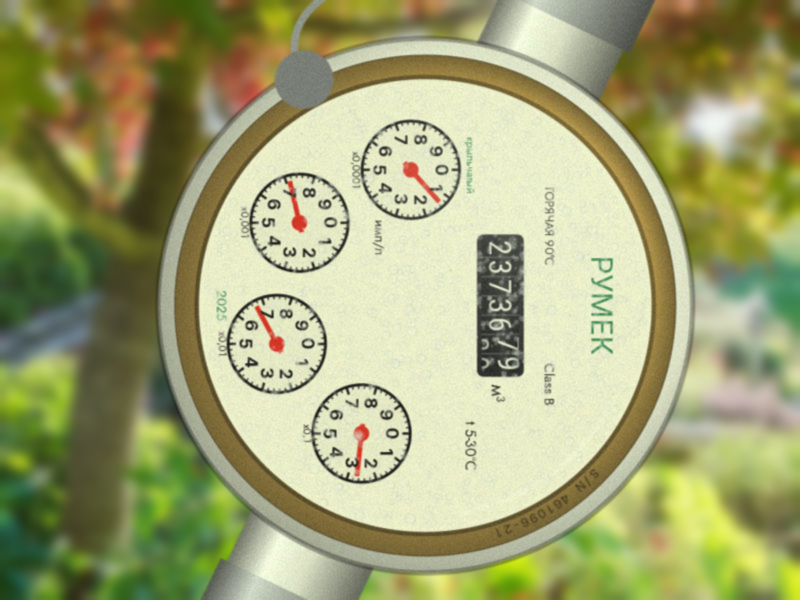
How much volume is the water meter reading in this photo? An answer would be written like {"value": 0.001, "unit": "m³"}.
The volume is {"value": 2373679.2671, "unit": "m³"}
